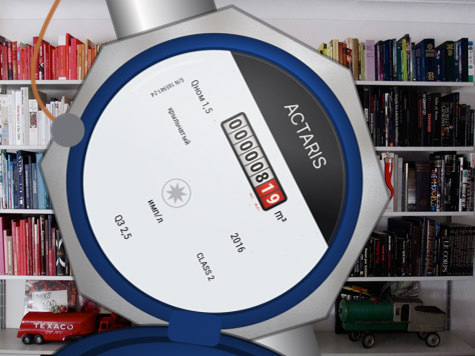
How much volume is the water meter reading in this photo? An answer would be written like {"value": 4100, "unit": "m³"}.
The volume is {"value": 8.19, "unit": "m³"}
